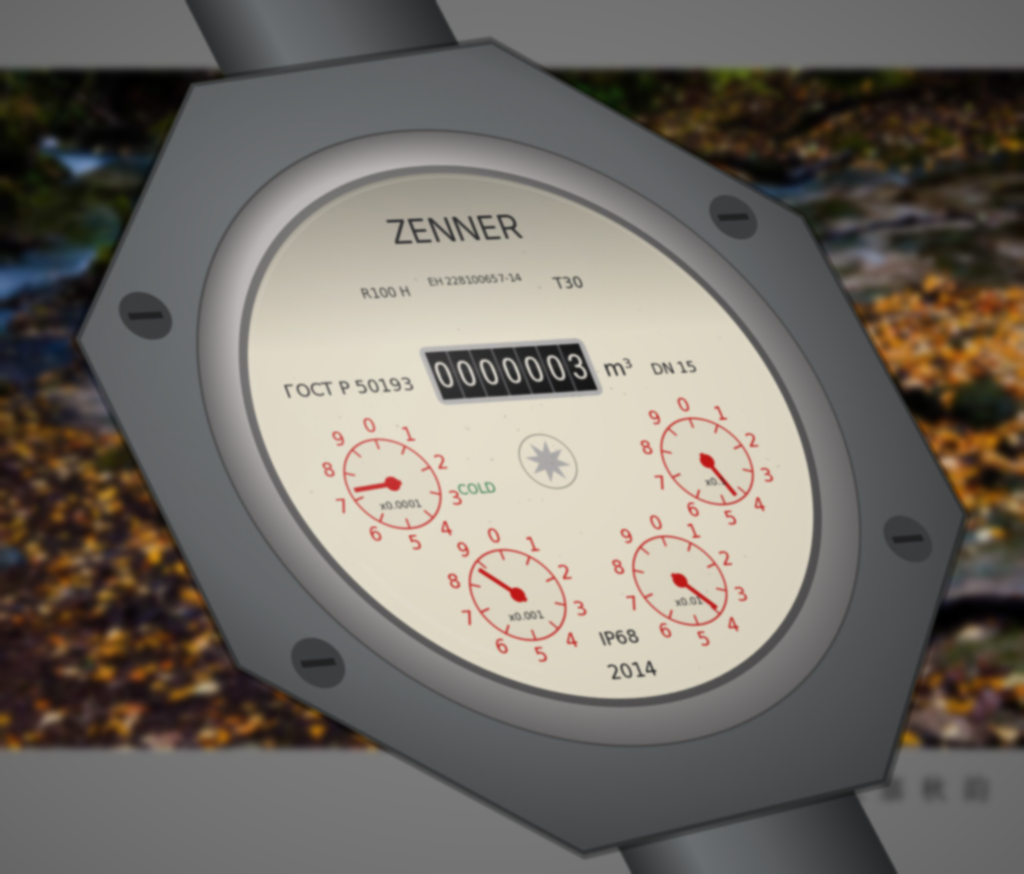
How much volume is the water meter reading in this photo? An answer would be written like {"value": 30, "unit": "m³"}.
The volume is {"value": 3.4387, "unit": "m³"}
